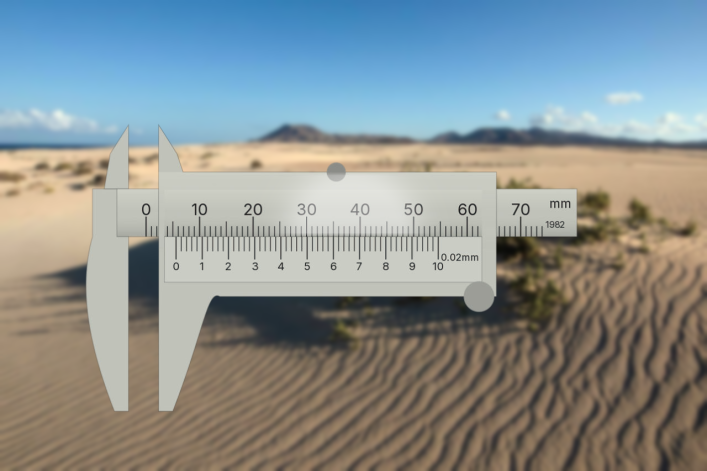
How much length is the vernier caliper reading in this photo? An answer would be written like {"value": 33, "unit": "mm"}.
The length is {"value": 5.6, "unit": "mm"}
